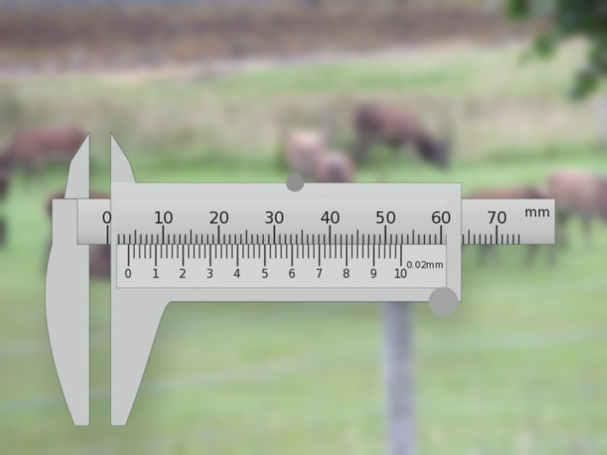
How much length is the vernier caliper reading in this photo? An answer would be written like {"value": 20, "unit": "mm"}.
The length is {"value": 3.8, "unit": "mm"}
